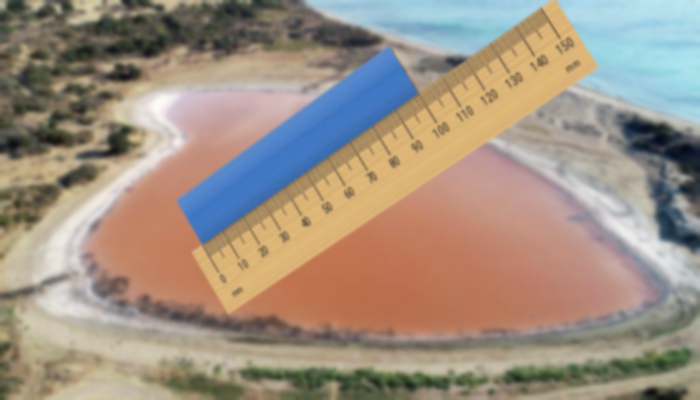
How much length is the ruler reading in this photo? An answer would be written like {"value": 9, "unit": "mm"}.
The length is {"value": 100, "unit": "mm"}
